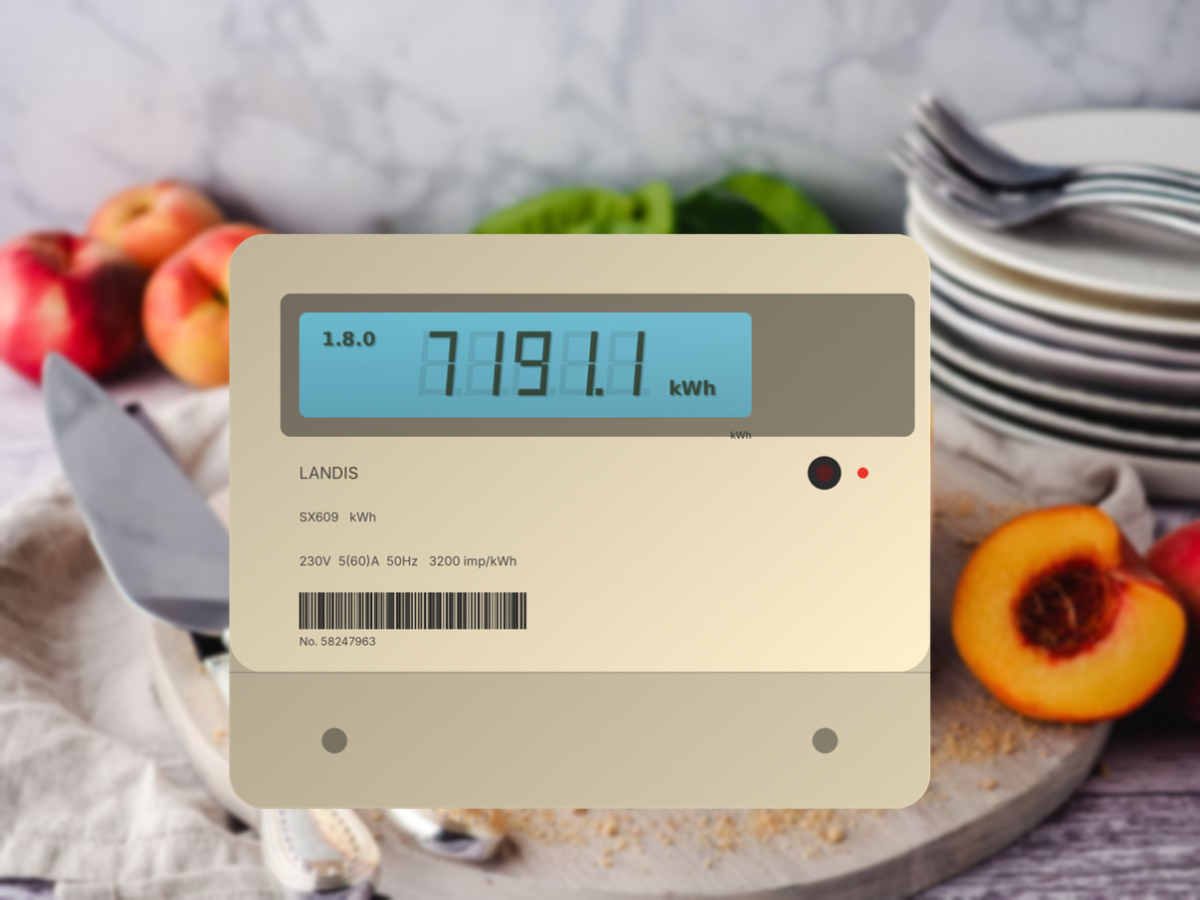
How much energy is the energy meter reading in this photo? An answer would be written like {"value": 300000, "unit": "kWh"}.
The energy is {"value": 7191.1, "unit": "kWh"}
